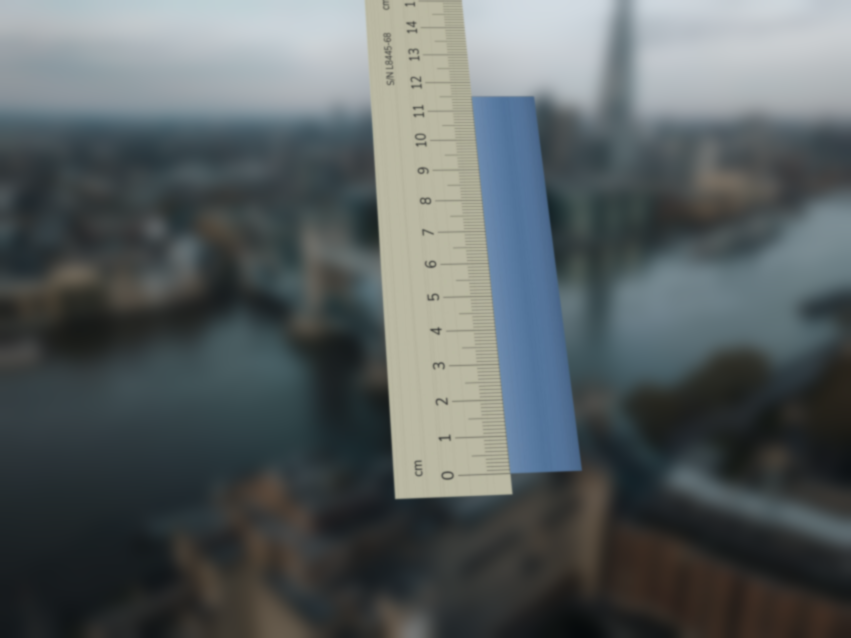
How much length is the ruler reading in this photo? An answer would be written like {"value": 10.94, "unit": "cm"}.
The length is {"value": 11.5, "unit": "cm"}
